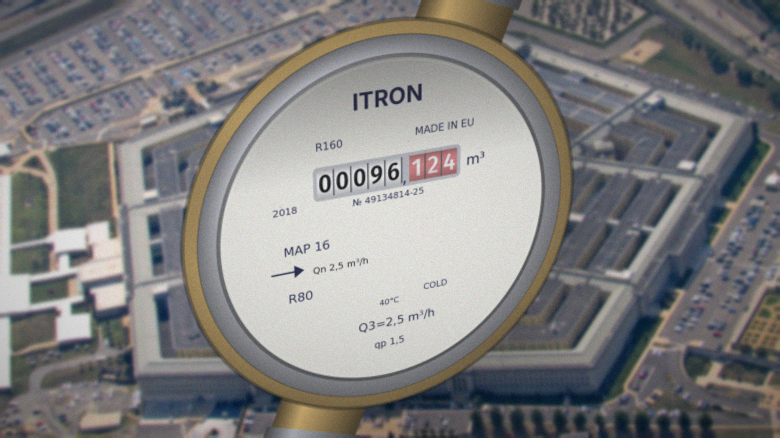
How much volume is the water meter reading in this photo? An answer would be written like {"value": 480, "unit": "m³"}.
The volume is {"value": 96.124, "unit": "m³"}
